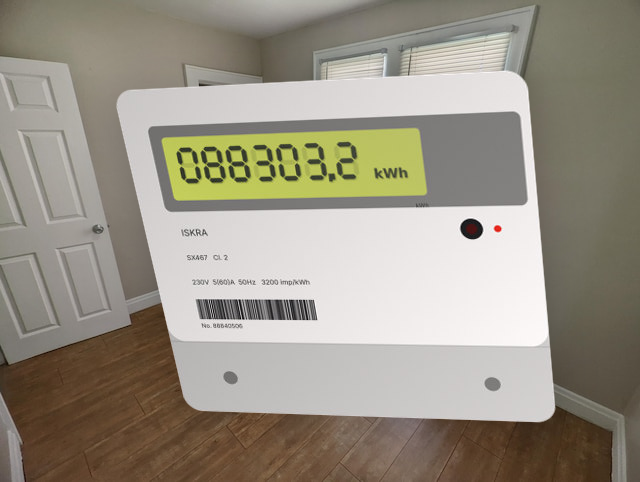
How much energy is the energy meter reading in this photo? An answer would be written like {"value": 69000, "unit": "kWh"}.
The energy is {"value": 88303.2, "unit": "kWh"}
